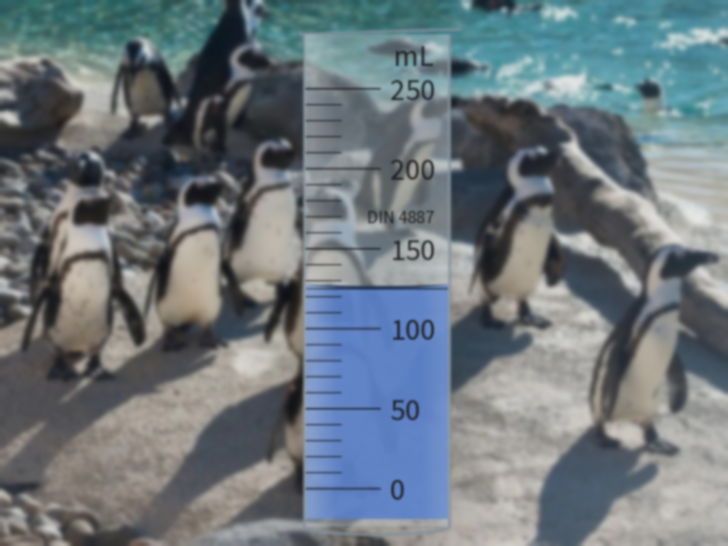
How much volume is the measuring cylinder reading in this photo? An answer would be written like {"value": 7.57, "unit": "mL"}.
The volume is {"value": 125, "unit": "mL"}
